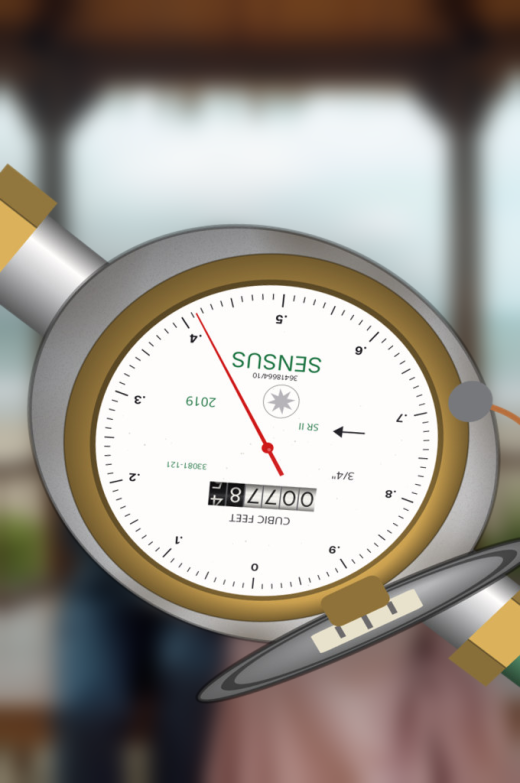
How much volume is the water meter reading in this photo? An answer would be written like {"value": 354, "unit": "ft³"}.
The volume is {"value": 7784.41, "unit": "ft³"}
